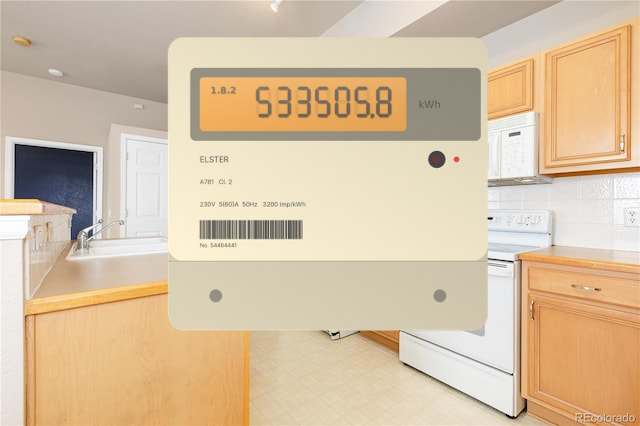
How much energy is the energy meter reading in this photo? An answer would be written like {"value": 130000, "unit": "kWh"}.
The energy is {"value": 533505.8, "unit": "kWh"}
